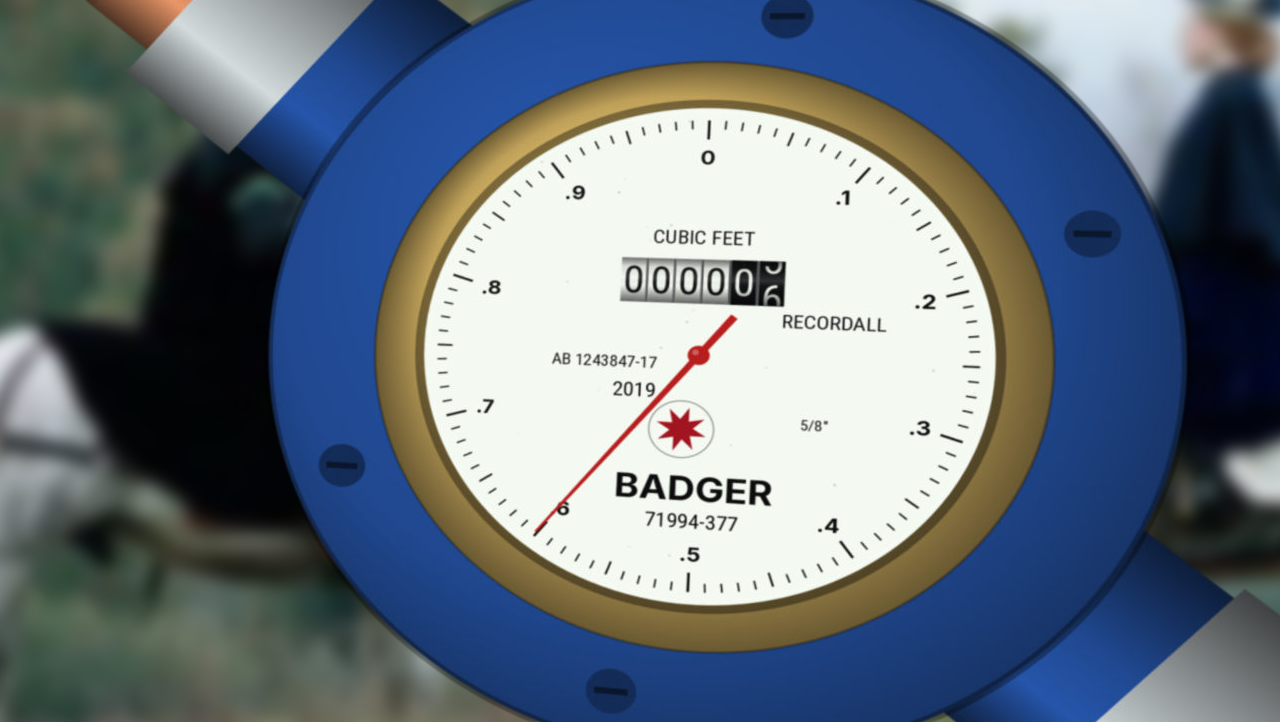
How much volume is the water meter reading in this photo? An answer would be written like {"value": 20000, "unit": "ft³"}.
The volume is {"value": 5.60, "unit": "ft³"}
